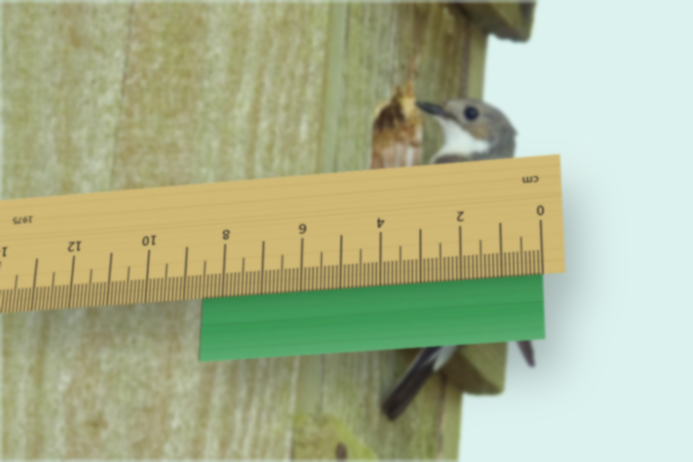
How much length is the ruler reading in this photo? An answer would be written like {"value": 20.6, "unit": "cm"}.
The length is {"value": 8.5, "unit": "cm"}
